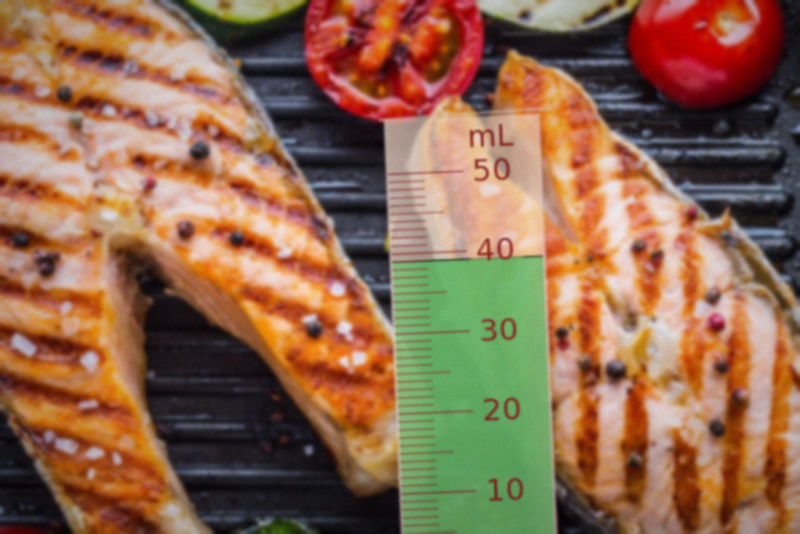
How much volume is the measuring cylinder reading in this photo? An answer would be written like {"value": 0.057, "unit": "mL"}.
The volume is {"value": 39, "unit": "mL"}
